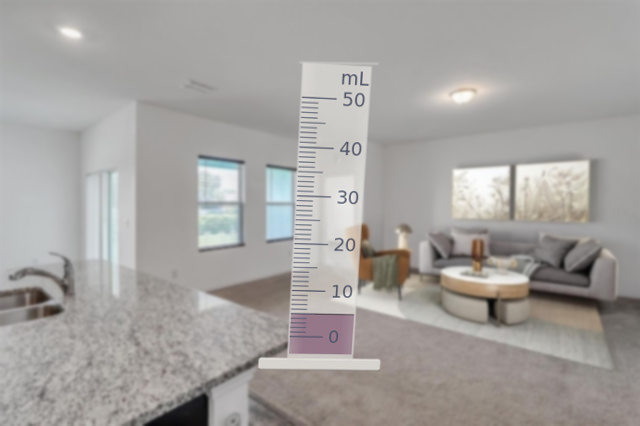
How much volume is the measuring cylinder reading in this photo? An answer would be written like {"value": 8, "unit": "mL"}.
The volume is {"value": 5, "unit": "mL"}
